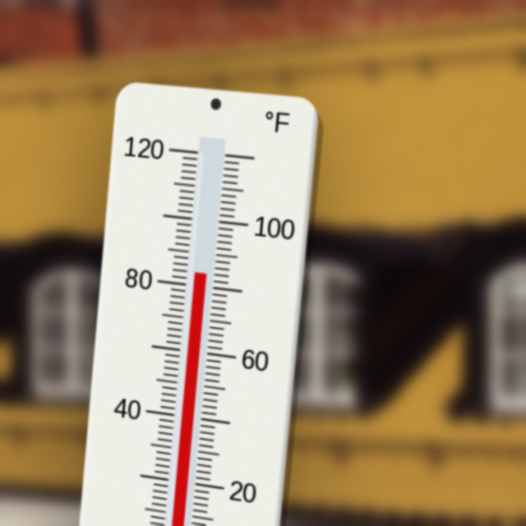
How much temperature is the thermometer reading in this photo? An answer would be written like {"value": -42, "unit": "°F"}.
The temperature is {"value": 84, "unit": "°F"}
